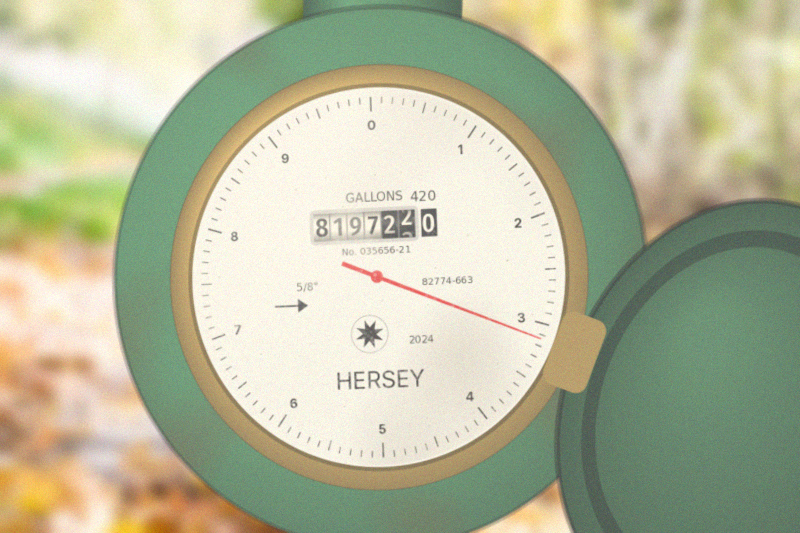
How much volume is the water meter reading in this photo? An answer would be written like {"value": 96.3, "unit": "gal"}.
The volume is {"value": 8197223.1, "unit": "gal"}
